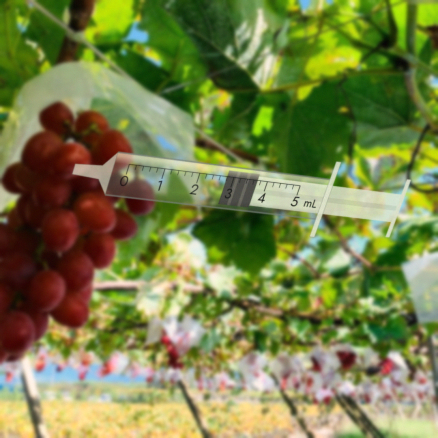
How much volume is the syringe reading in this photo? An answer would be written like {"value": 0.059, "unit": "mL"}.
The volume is {"value": 2.8, "unit": "mL"}
